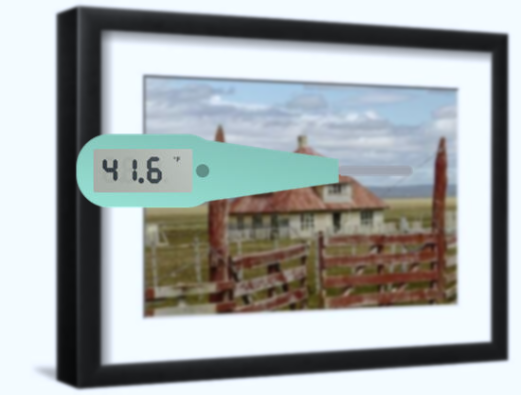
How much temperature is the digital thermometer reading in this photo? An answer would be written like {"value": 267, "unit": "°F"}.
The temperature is {"value": 41.6, "unit": "°F"}
